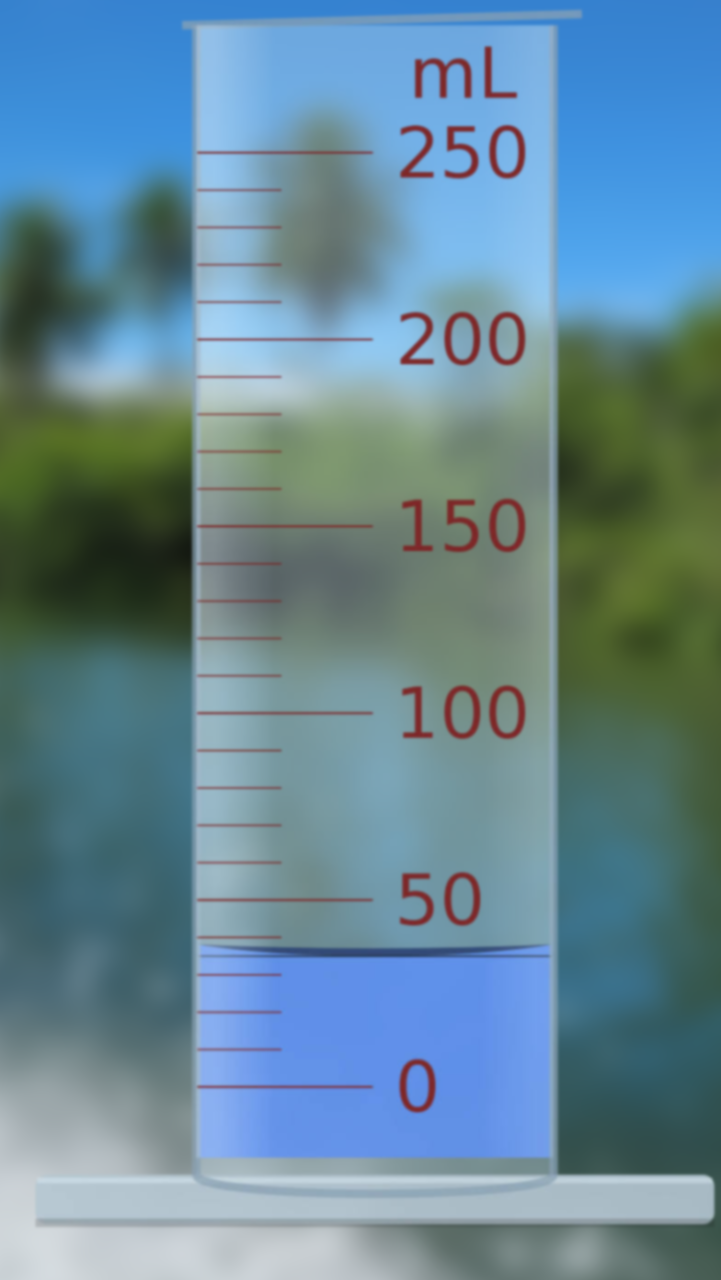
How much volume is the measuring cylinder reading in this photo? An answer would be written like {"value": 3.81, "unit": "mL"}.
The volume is {"value": 35, "unit": "mL"}
